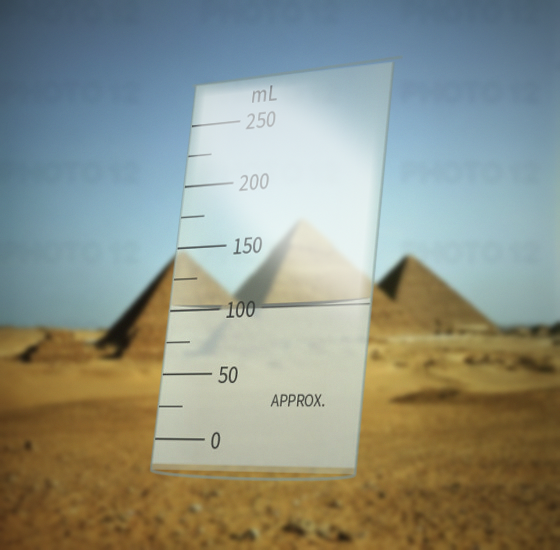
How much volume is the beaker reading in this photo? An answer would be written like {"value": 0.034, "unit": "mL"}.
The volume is {"value": 100, "unit": "mL"}
